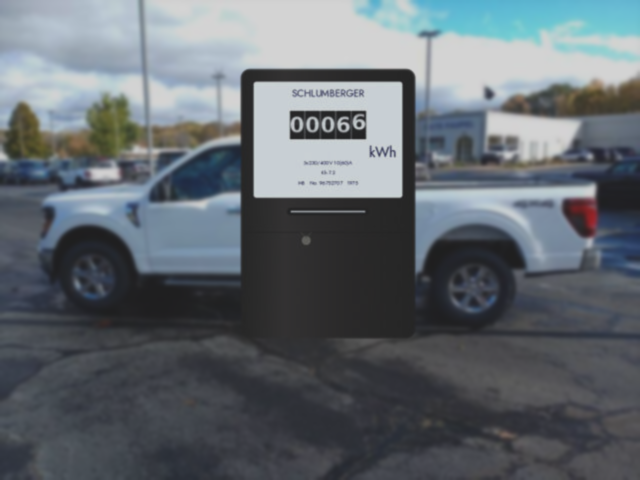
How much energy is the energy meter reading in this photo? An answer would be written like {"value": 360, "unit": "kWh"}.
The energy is {"value": 66, "unit": "kWh"}
